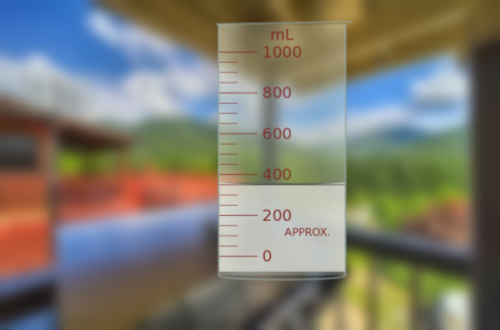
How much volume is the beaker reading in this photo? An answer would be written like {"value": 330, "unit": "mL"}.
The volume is {"value": 350, "unit": "mL"}
